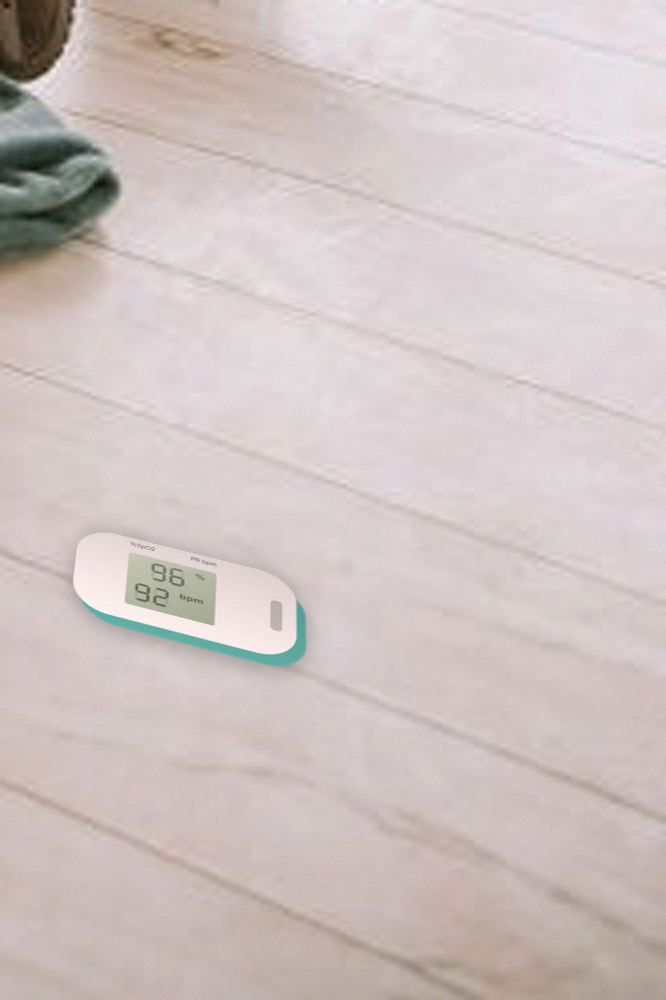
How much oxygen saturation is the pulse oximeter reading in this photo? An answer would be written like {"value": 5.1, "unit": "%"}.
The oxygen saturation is {"value": 96, "unit": "%"}
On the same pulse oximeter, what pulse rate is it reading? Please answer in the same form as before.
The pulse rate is {"value": 92, "unit": "bpm"}
